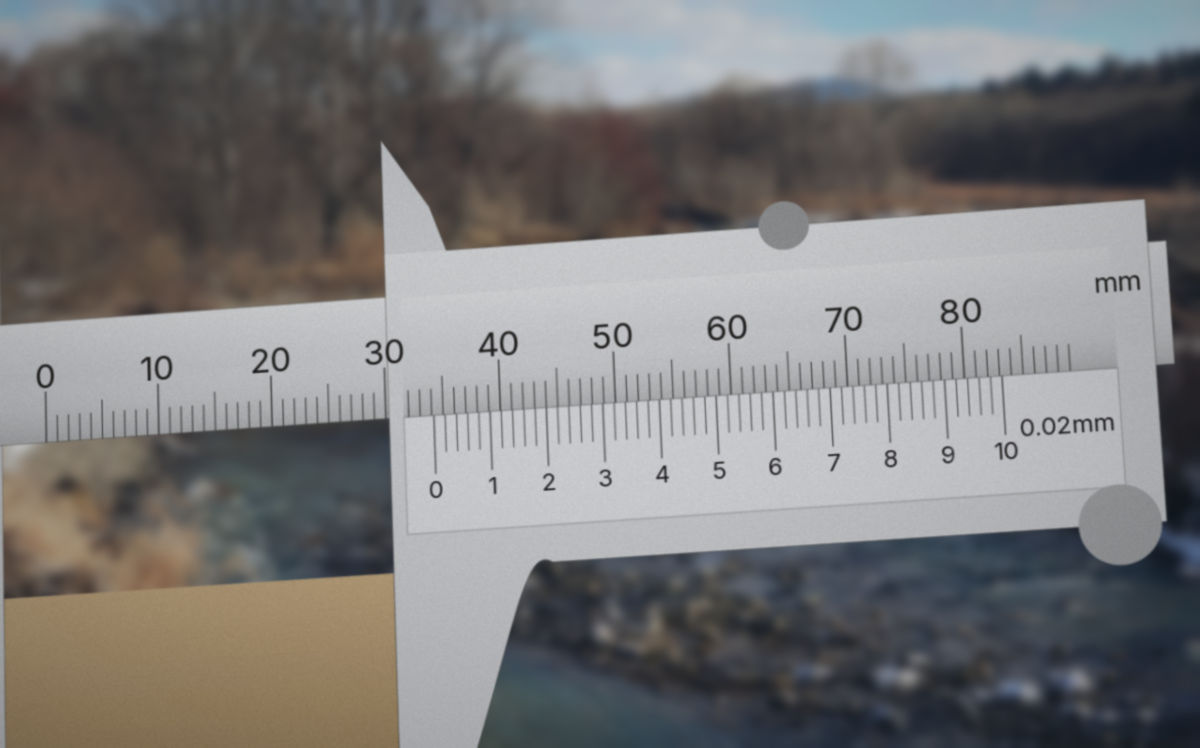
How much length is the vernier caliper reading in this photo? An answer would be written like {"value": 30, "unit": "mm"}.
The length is {"value": 34.2, "unit": "mm"}
